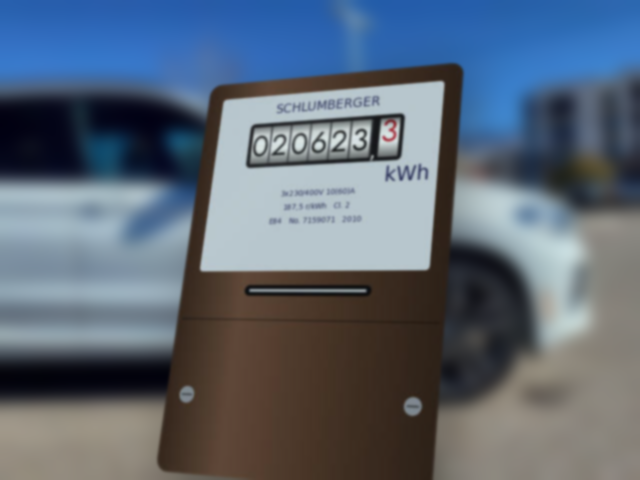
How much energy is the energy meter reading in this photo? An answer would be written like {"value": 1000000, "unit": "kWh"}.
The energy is {"value": 20623.3, "unit": "kWh"}
